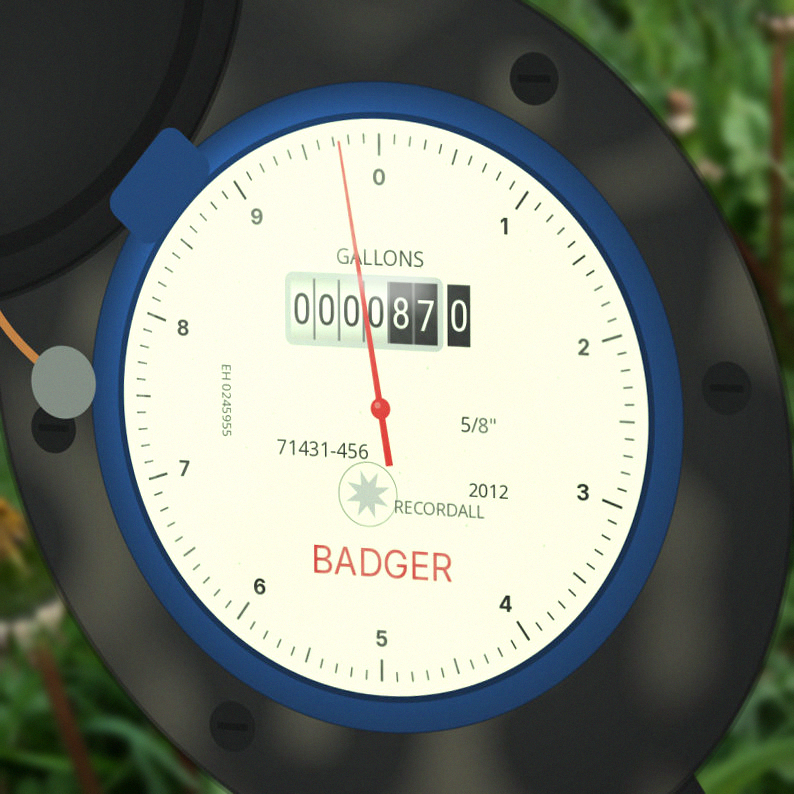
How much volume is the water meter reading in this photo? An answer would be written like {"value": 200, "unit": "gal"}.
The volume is {"value": 869.7, "unit": "gal"}
